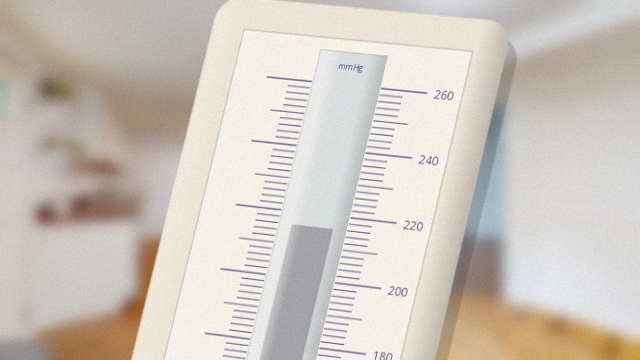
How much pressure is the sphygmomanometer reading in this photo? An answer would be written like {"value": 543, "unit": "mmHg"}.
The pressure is {"value": 216, "unit": "mmHg"}
